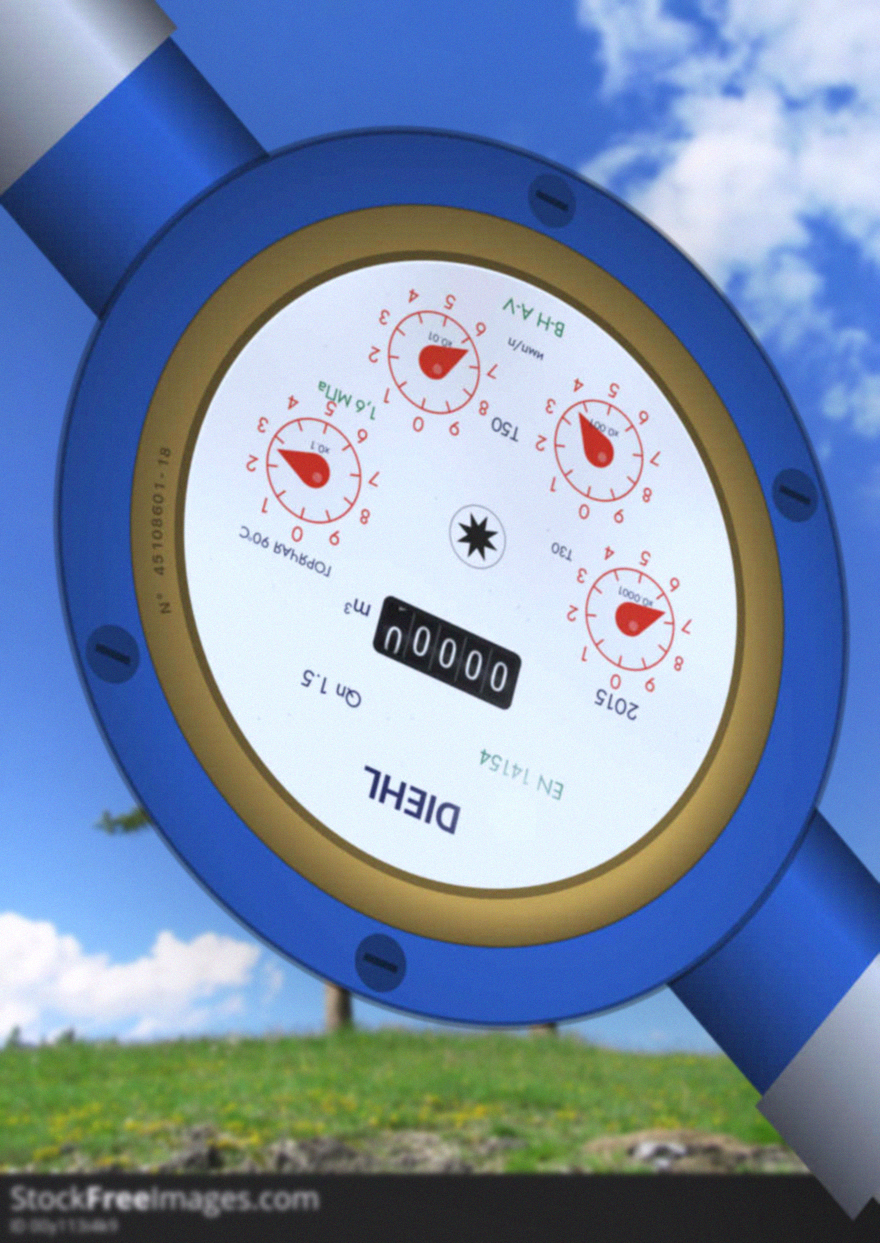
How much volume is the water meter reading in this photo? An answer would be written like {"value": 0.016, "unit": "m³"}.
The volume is {"value": 0.2636, "unit": "m³"}
